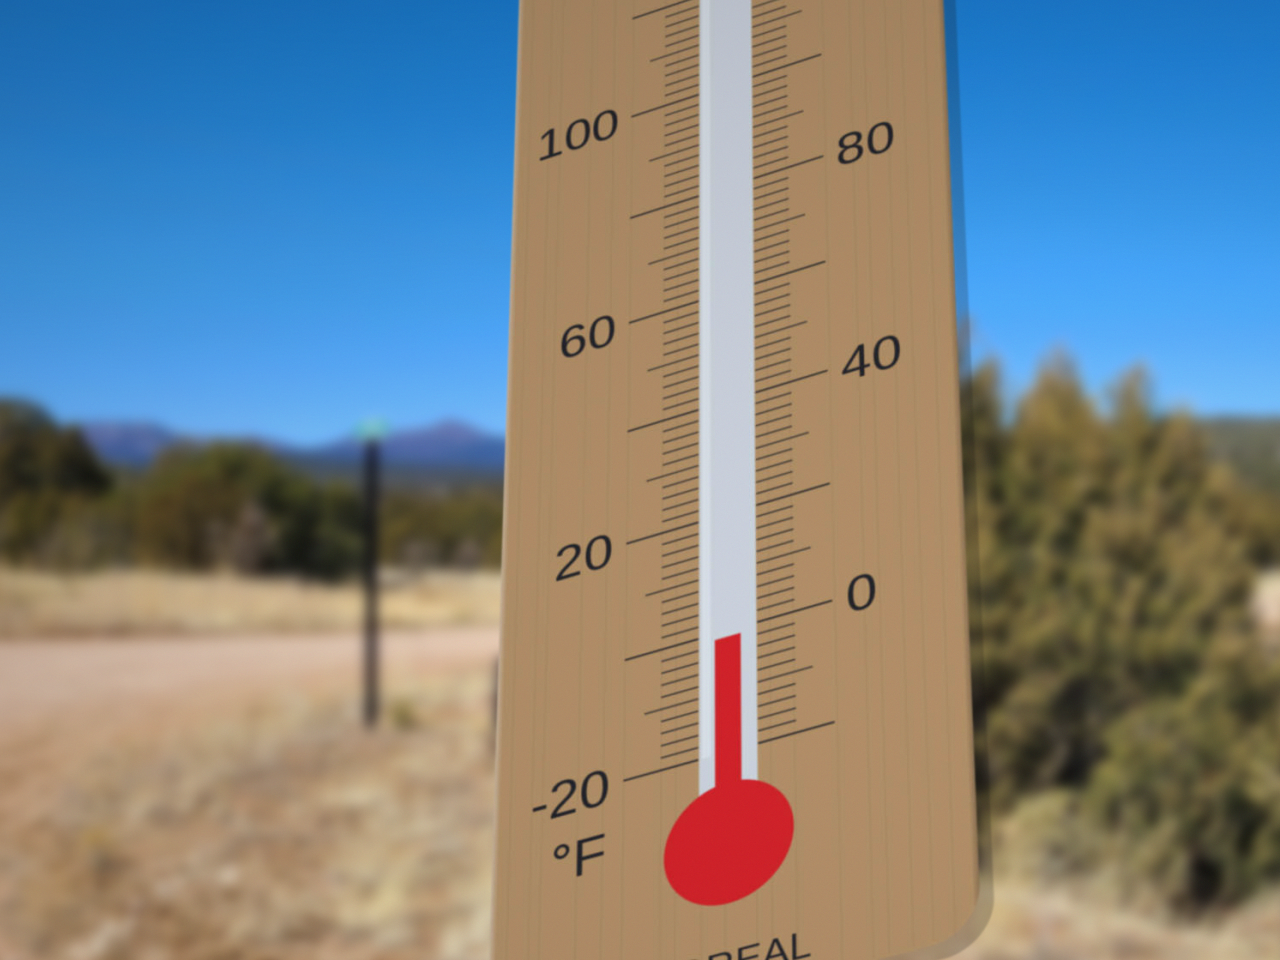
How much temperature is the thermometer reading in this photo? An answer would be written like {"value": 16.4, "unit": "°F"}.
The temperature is {"value": -1, "unit": "°F"}
